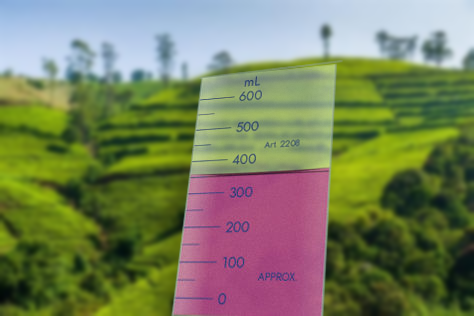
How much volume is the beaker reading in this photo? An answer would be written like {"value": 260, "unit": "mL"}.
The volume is {"value": 350, "unit": "mL"}
